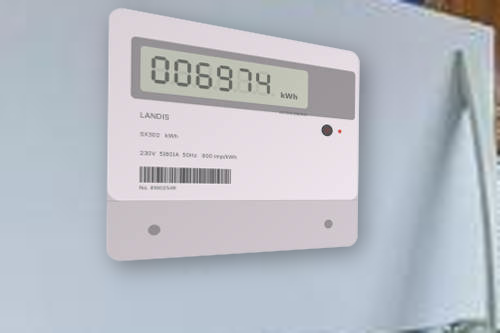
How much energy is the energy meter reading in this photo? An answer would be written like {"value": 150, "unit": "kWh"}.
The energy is {"value": 6974, "unit": "kWh"}
